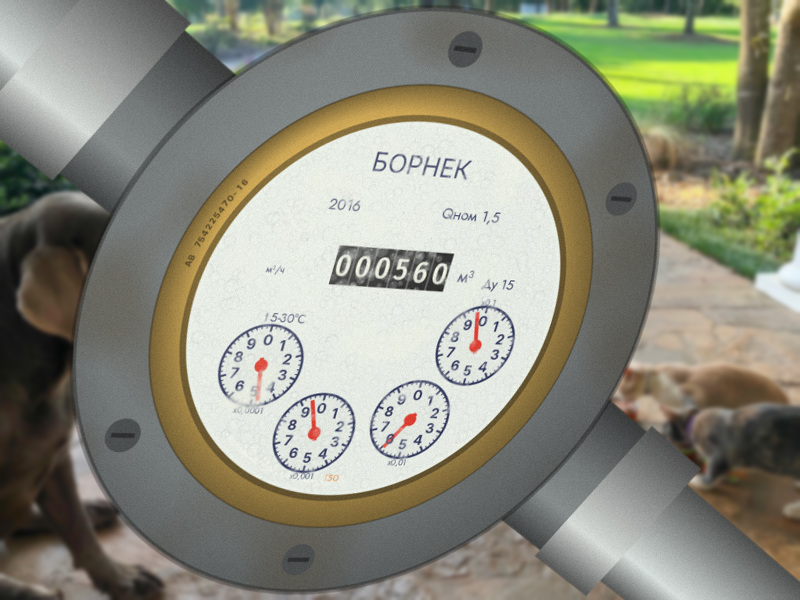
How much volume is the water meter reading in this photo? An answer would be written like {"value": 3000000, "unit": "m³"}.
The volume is {"value": 559.9594, "unit": "m³"}
